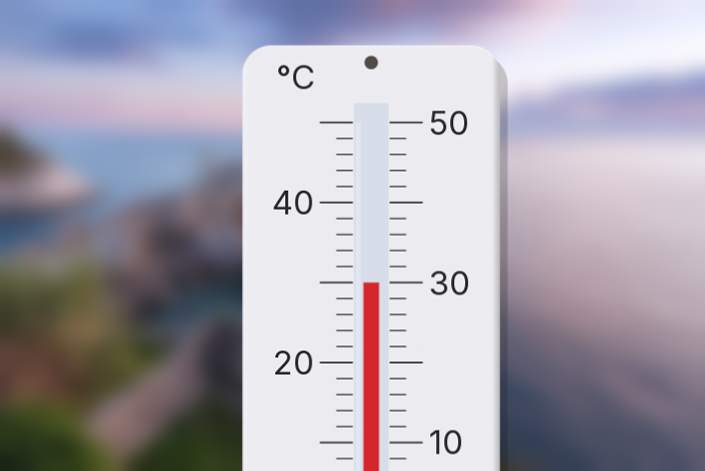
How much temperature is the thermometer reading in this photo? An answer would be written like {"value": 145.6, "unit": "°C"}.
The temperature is {"value": 30, "unit": "°C"}
